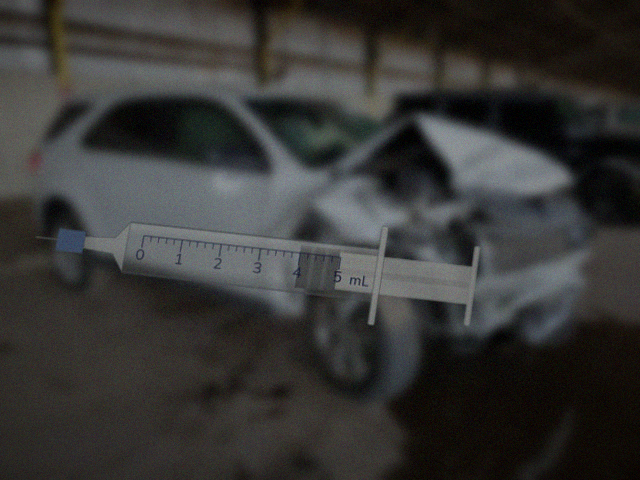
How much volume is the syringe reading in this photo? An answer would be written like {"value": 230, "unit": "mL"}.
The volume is {"value": 4, "unit": "mL"}
